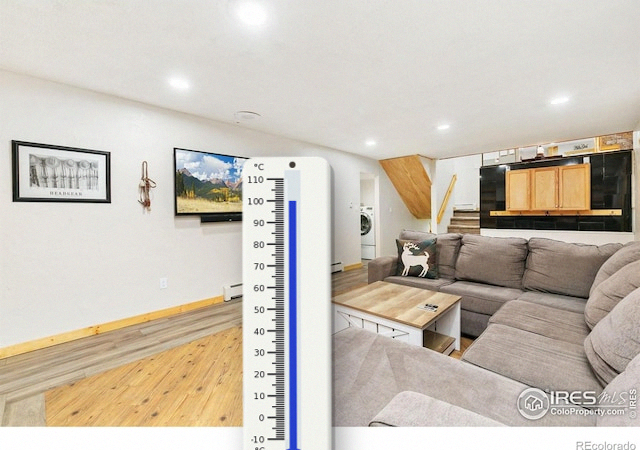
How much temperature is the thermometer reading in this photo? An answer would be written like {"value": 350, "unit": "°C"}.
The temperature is {"value": 100, "unit": "°C"}
